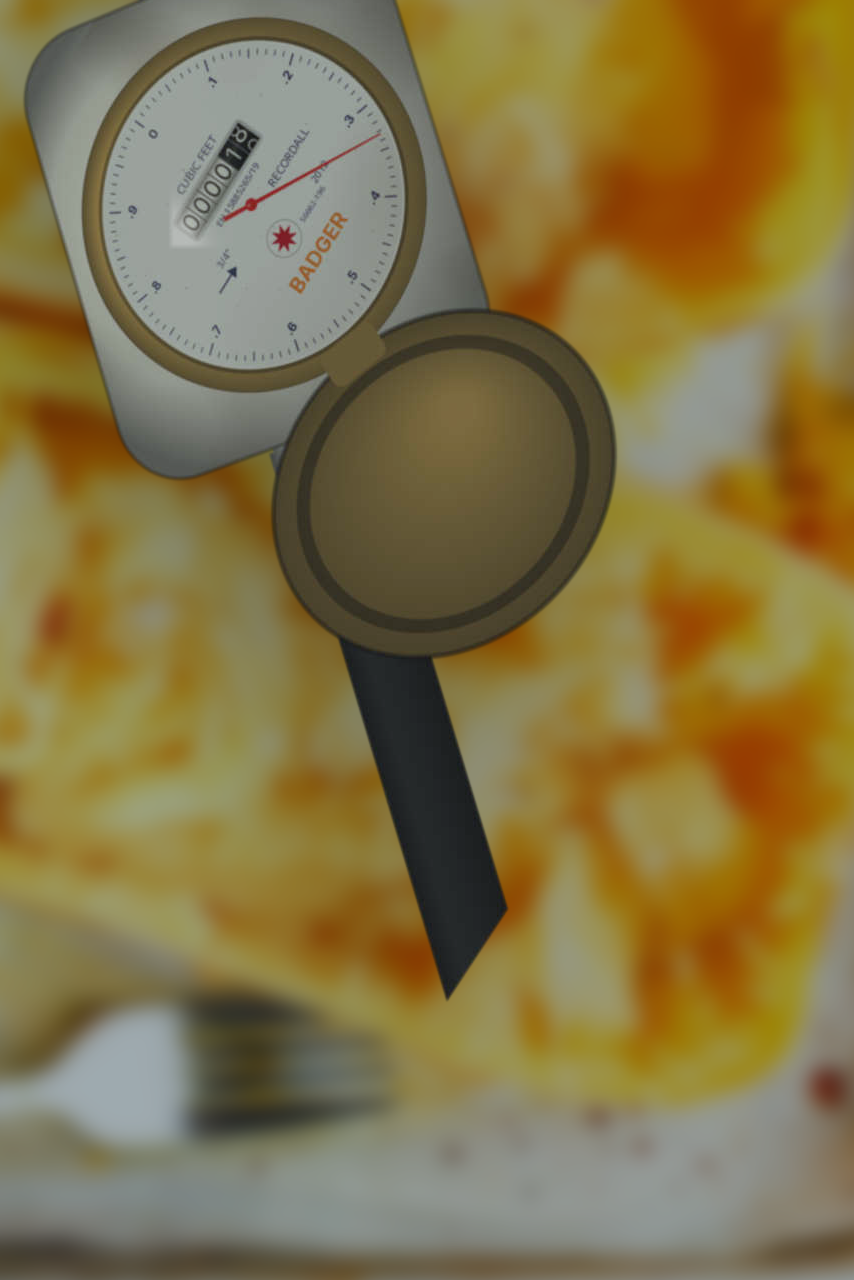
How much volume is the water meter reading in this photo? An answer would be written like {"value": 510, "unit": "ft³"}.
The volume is {"value": 18.33, "unit": "ft³"}
